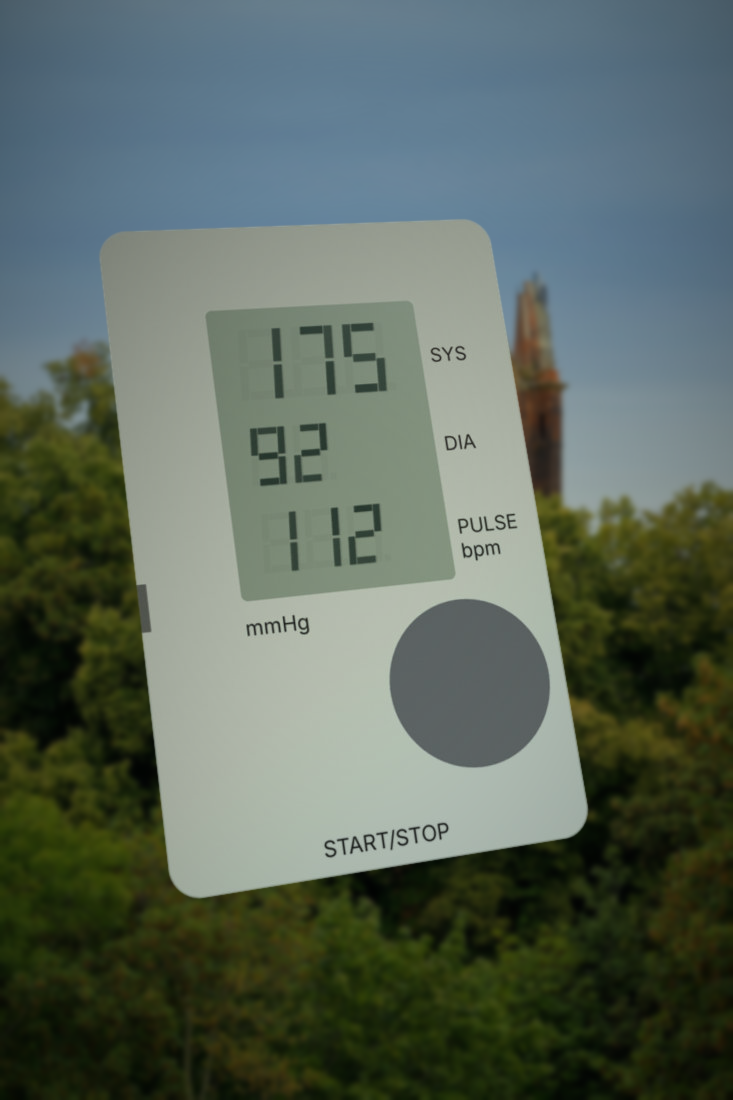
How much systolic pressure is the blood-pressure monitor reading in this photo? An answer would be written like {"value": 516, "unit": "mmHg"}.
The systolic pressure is {"value": 175, "unit": "mmHg"}
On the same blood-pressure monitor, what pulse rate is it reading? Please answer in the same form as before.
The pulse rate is {"value": 112, "unit": "bpm"}
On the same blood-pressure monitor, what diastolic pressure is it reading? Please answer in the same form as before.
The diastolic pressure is {"value": 92, "unit": "mmHg"}
